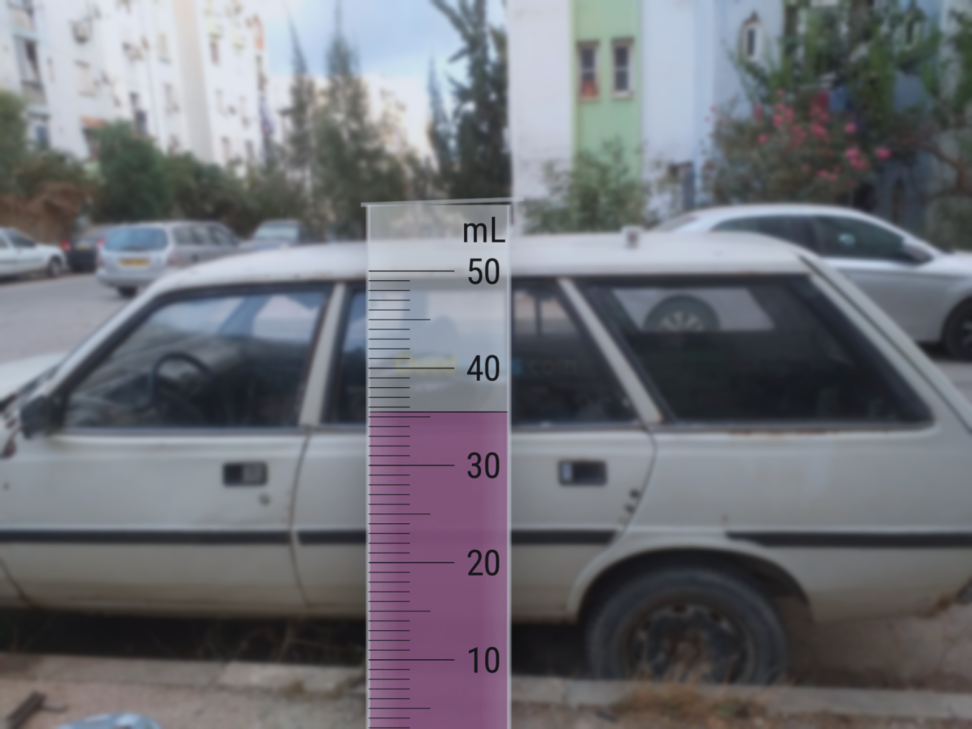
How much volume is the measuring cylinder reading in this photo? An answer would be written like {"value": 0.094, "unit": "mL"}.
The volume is {"value": 35.5, "unit": "mL"}
